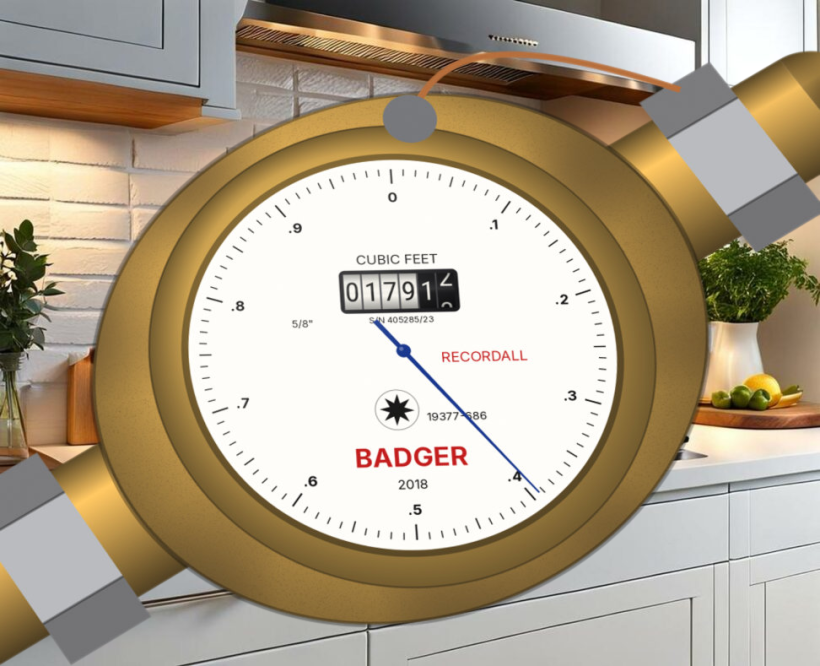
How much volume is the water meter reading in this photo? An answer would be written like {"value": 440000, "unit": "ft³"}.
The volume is {"value": 17912.39, "unit": "ft³"}
